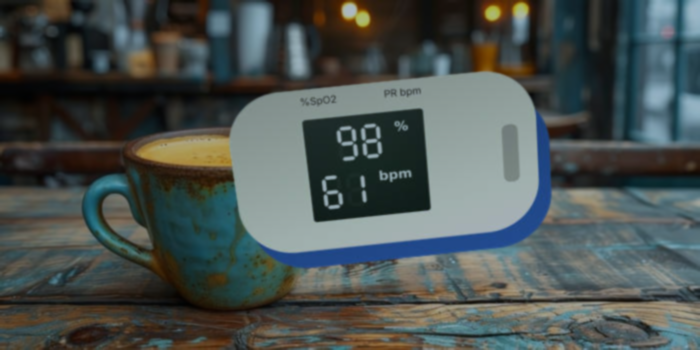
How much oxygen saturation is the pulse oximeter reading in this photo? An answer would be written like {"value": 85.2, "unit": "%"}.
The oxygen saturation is {"value": 98, "unit": "%"}
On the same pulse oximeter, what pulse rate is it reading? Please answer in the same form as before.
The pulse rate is {"value": 61, "unit": "bpm"}
